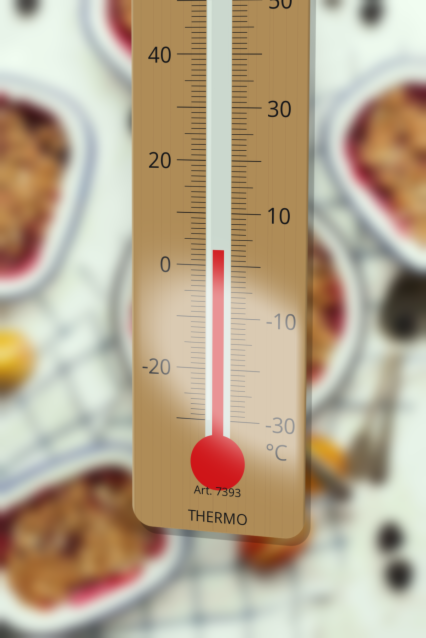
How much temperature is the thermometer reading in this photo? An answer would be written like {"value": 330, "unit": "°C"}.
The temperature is {"value": 3, "unit": "°C"}
